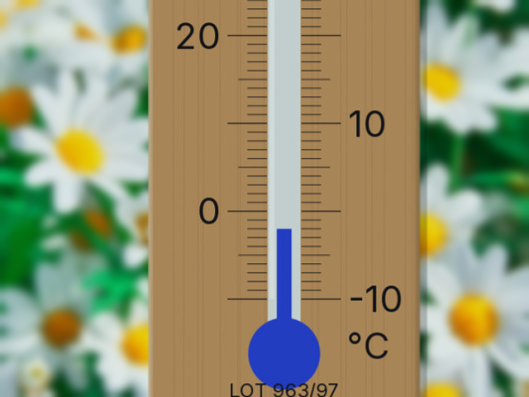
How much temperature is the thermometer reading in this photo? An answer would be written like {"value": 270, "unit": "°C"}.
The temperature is {"value": -2, "unit": "°C"}
